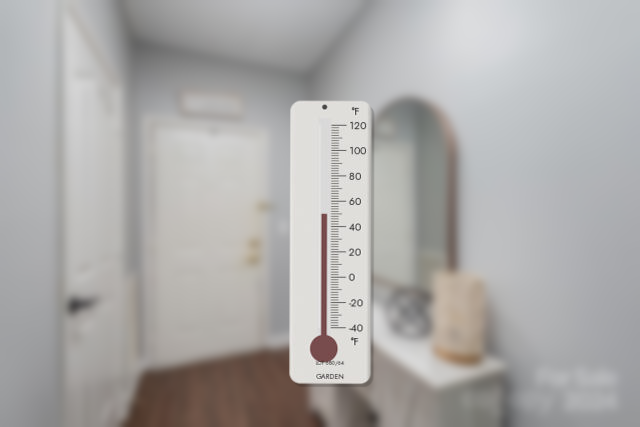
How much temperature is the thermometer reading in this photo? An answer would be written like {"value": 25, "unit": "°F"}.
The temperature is {"value": 50, "unit": "°F"}
